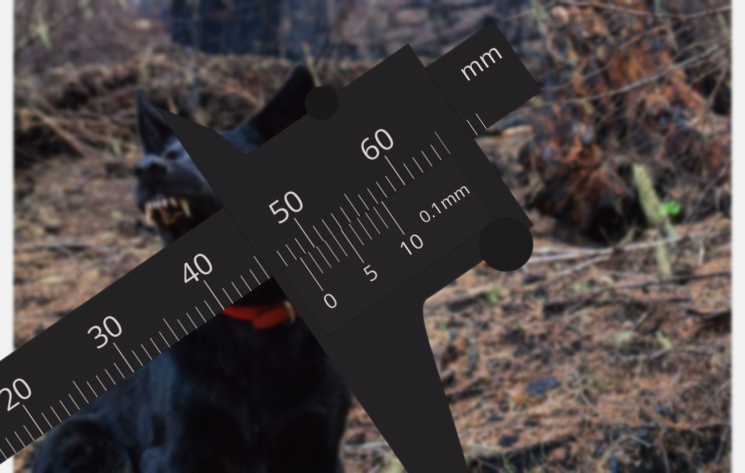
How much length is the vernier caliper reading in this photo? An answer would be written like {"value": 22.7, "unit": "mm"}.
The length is {"value": 48.4, "unit": "mm"}
